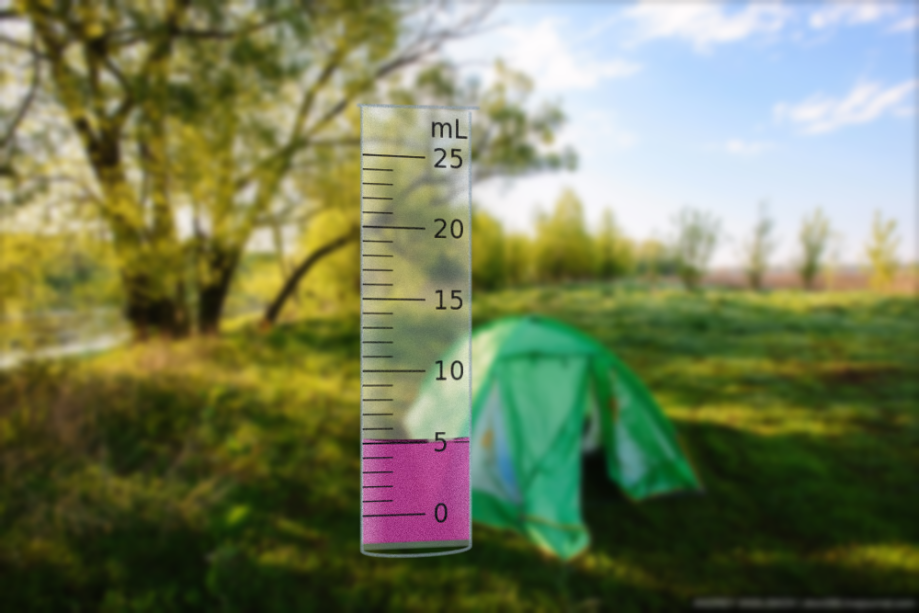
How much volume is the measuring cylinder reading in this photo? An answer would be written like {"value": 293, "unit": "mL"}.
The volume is {"value": 5, "unit": "mL"}
